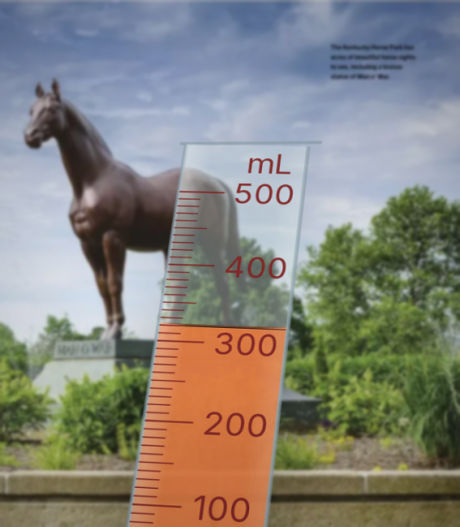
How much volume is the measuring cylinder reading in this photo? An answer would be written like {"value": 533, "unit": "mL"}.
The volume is {"value": 320, "unit": "mL"}
